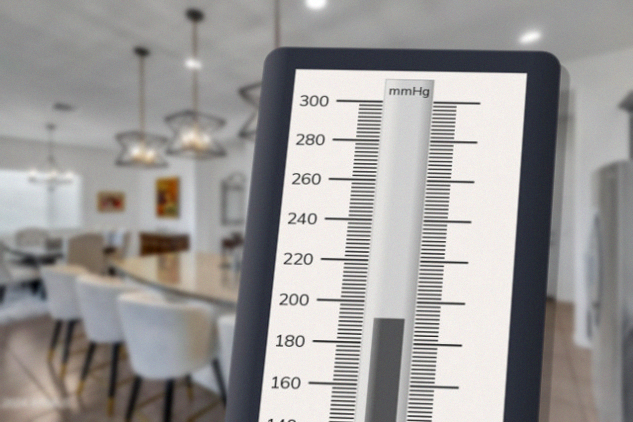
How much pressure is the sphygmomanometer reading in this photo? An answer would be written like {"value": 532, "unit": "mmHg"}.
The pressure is {"value": 192, "unit": "mmHg"}
